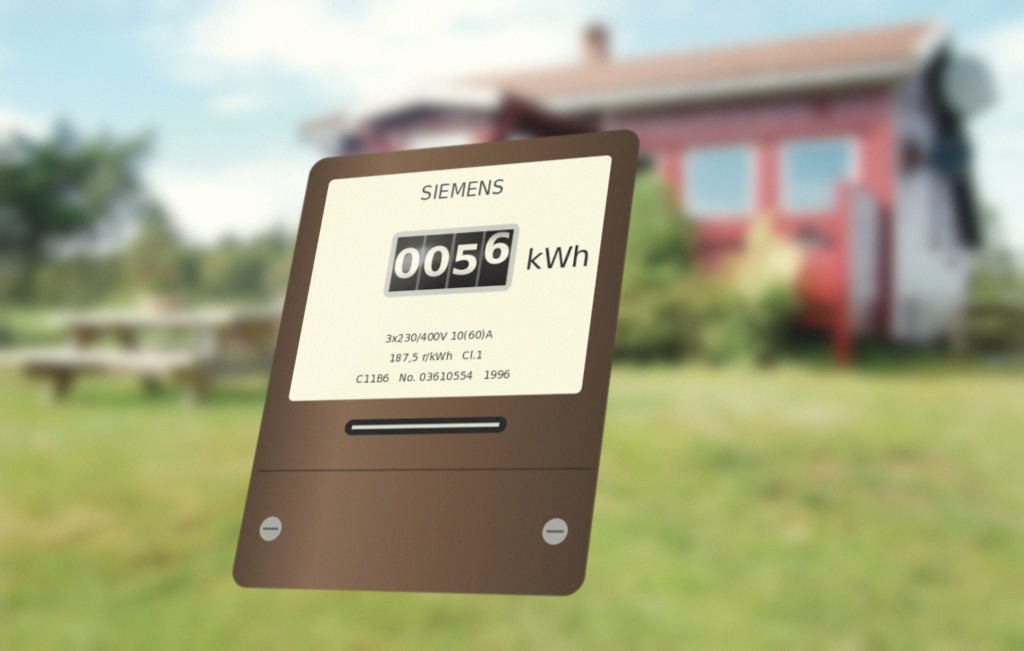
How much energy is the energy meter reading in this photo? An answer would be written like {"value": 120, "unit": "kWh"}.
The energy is {"value": 56, "unit": "kWh"}
